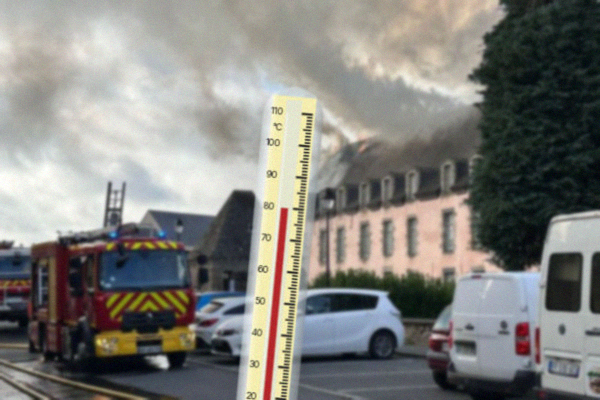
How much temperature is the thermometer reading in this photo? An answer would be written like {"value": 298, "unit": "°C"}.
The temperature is {"value": 80, "unit": "°C"}
